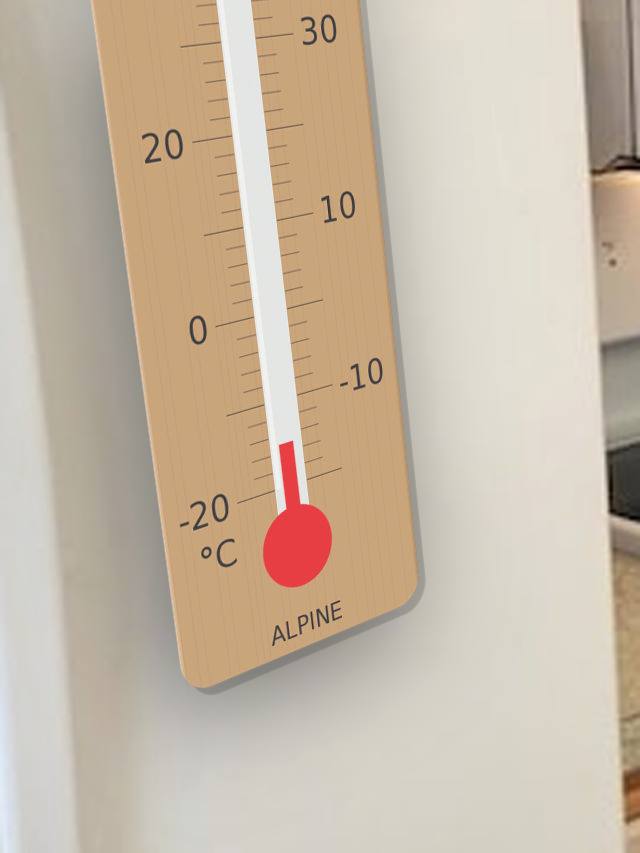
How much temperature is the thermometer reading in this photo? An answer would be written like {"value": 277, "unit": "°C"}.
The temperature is {"value": -15, "unit": "°C"}
